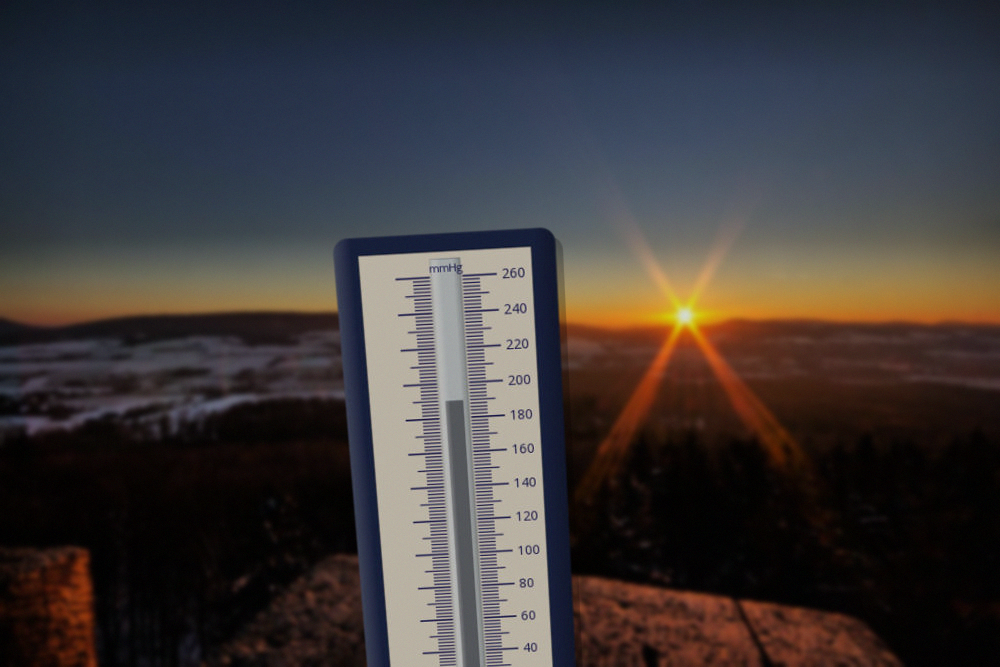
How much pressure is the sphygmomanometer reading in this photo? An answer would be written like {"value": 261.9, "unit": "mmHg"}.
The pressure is {"value": 190, "unit": "mmHg"}
